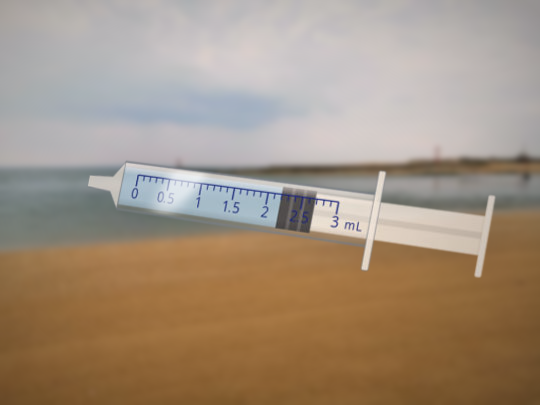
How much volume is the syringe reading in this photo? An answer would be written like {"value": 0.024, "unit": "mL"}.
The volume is {"value": 2.2, "unit": "mL"}
